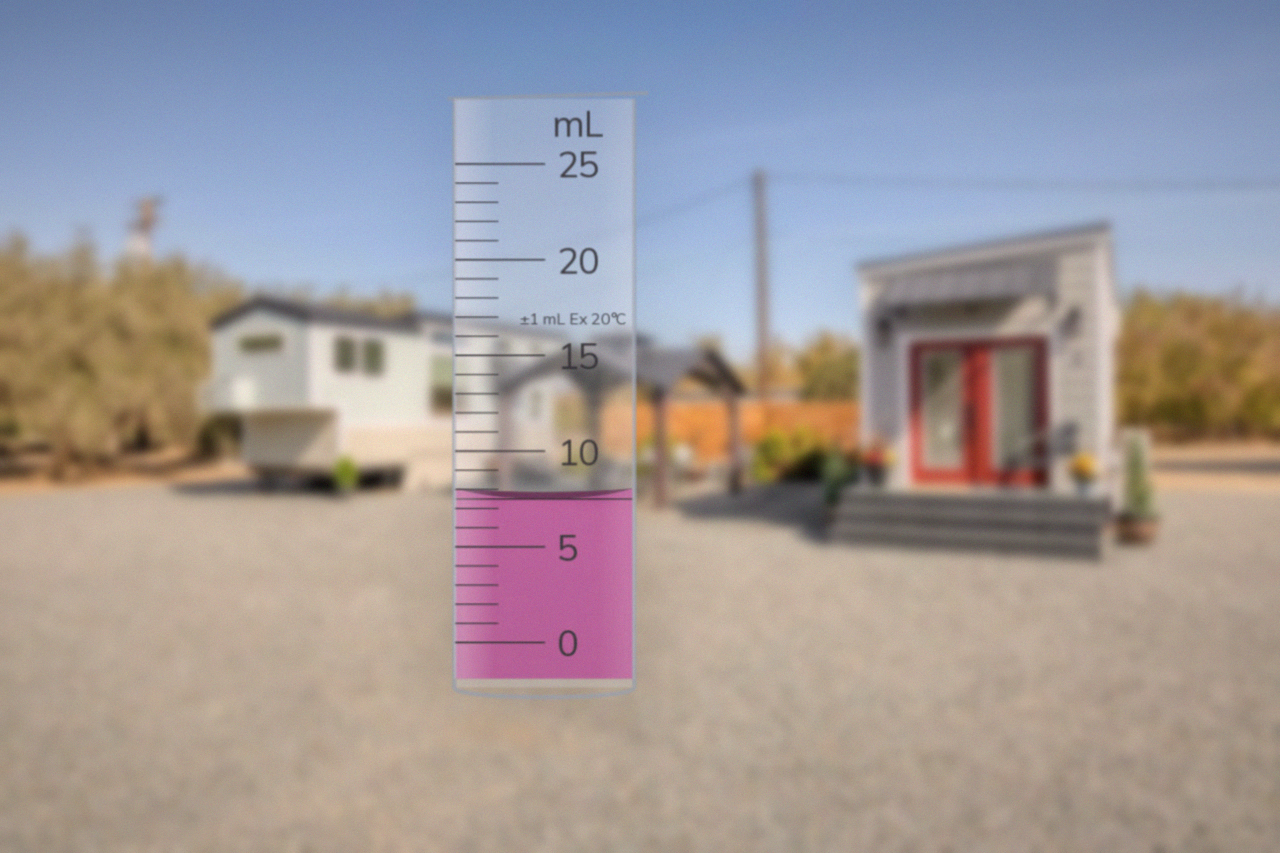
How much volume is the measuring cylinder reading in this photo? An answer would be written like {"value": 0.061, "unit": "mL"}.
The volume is {"value": 7.5, "unit": "mL"}
